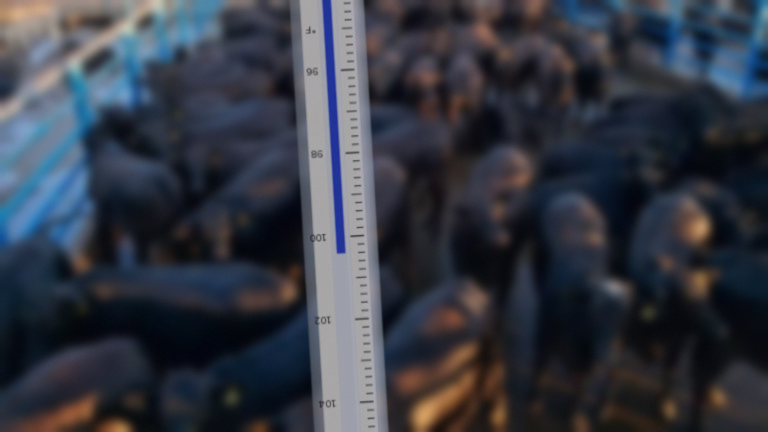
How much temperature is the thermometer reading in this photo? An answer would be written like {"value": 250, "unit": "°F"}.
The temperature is {"value": 100.4, "unit": "°F"}
